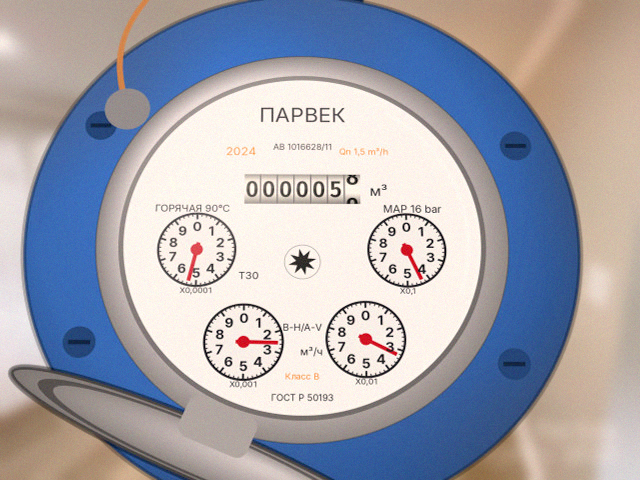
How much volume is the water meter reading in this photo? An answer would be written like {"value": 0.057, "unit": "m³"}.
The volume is {"value": 58.4325, "unit": "m³"}
